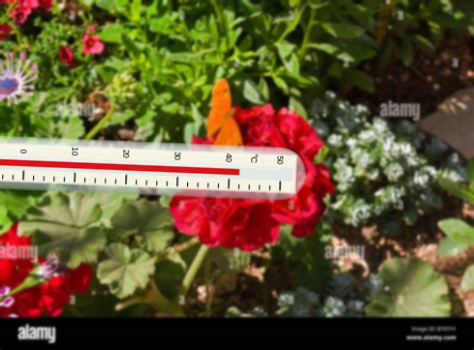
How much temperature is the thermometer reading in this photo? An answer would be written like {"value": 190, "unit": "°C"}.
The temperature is {"value": 42, "unit": "°C"}
